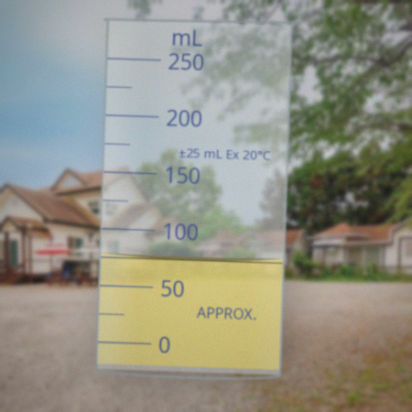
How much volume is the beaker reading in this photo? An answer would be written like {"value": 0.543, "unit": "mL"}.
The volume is {"value": 75, "unit": "mL"}
